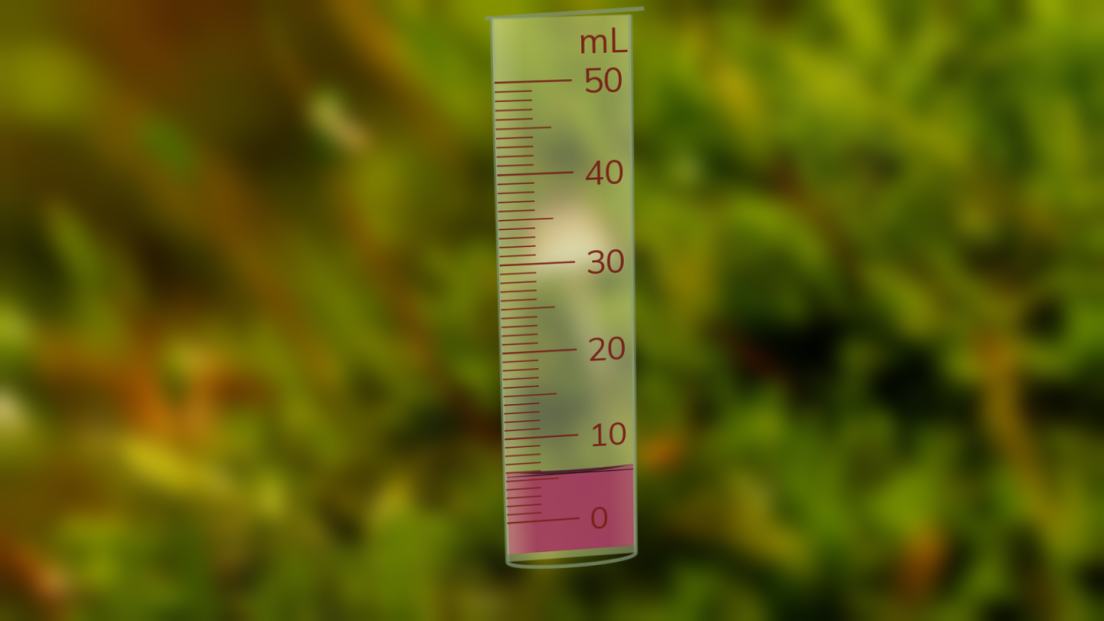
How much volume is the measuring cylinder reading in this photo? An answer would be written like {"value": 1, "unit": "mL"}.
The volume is {"value": 5.5, "unit": "mL"}
